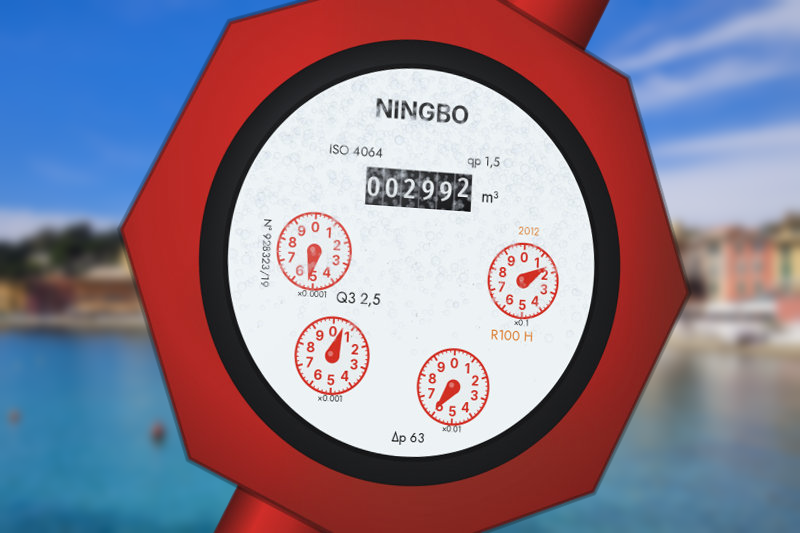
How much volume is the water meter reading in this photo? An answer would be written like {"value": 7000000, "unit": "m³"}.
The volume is {"value": 2992.1605, "unit": "m³"}
